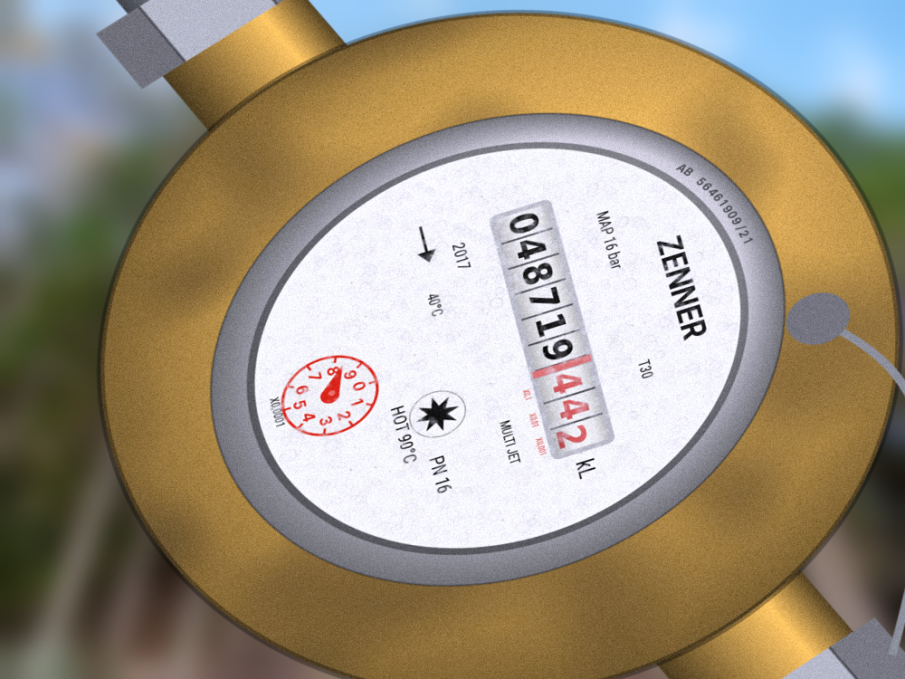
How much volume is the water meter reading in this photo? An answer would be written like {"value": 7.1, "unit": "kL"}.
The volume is {"value": 48719.4418, "unit": "kL"}
